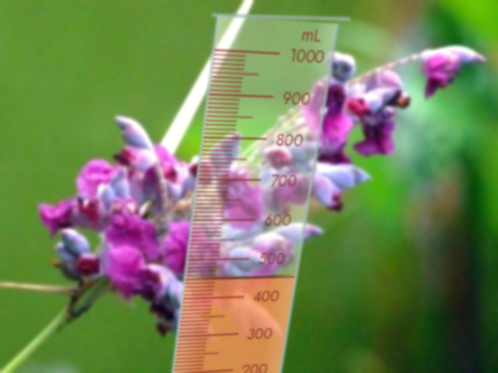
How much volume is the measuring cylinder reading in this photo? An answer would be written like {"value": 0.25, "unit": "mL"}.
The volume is {"value": 450, "unit": "mL"}
